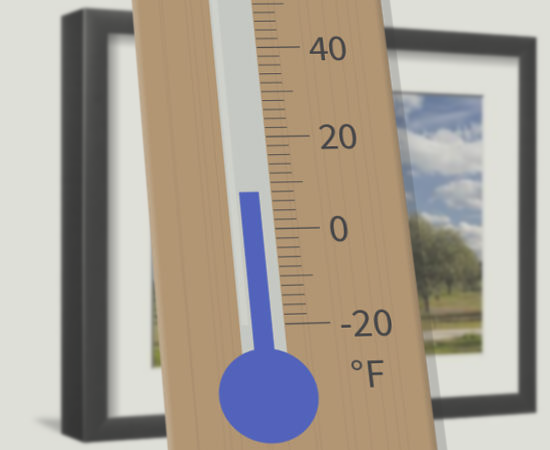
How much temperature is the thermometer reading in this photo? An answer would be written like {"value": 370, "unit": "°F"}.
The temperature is {"value": 8, "unit": "°F"}
